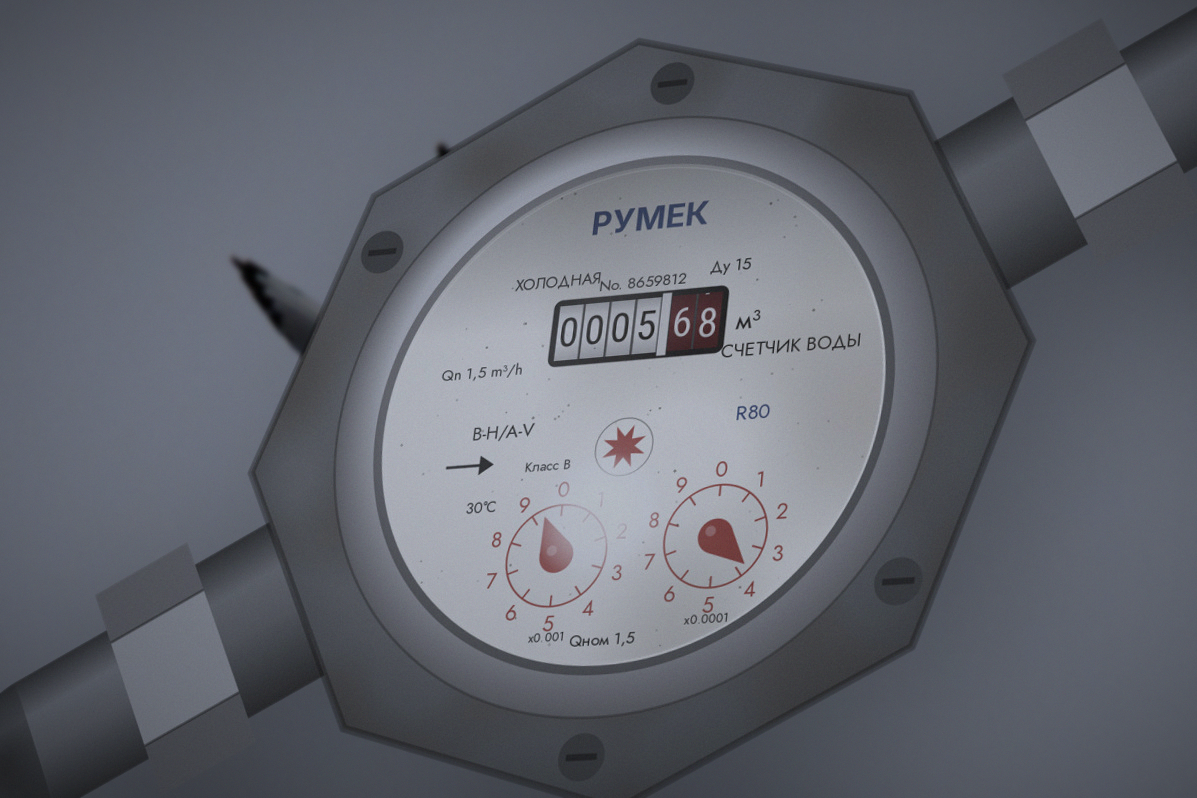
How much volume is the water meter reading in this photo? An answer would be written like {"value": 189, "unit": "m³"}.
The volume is {"value": 5.6793, "unit": "m³"}
